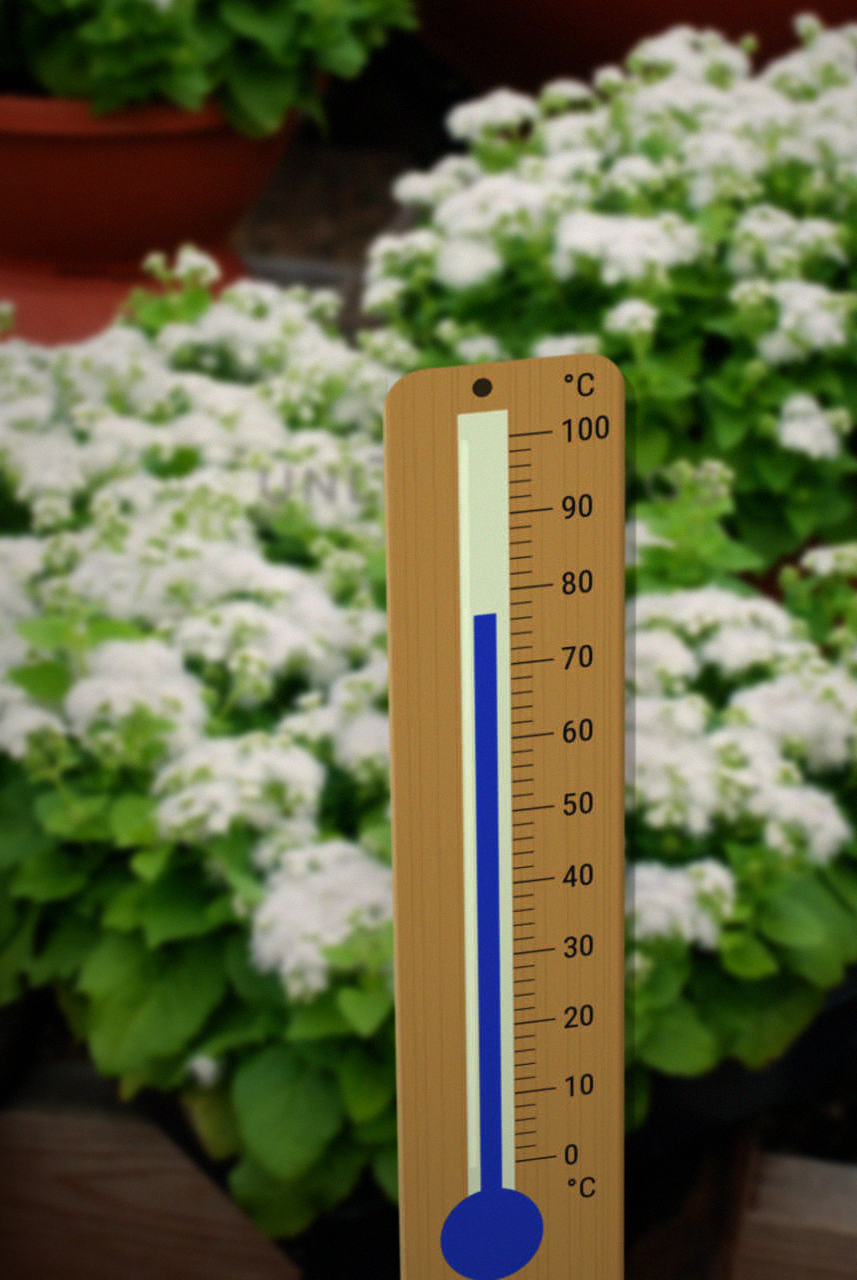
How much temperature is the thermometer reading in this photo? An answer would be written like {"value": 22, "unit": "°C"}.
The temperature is {"value": 77, "unit": "°C"}
